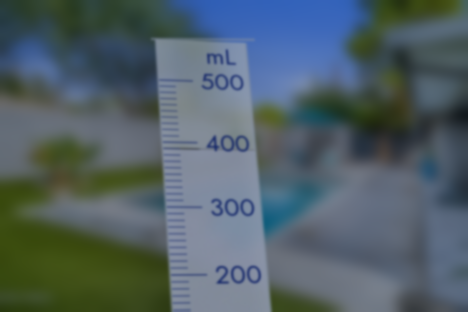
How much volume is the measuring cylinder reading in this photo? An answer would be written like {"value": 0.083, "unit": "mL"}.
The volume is {"value": 390, "unit": "mL"}
